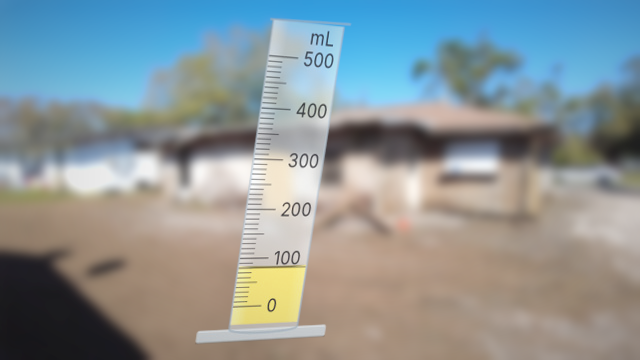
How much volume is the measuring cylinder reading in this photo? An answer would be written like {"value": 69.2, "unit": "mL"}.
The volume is {"value": 80, "unit": "mL"}
